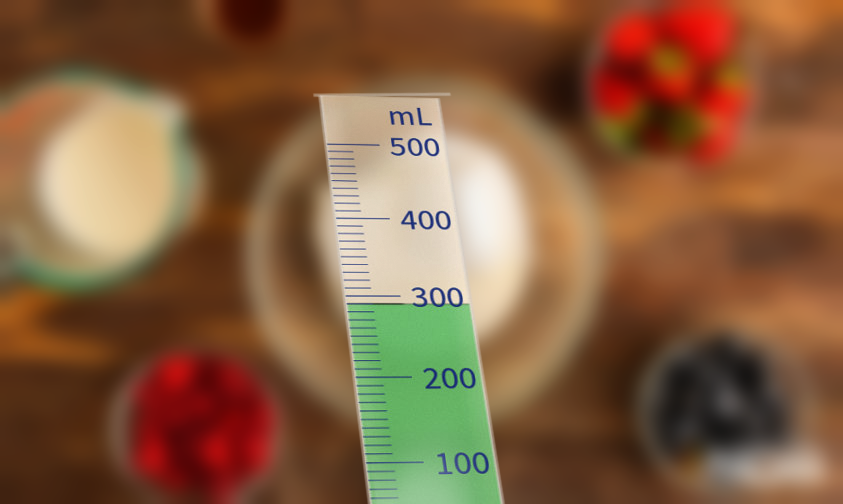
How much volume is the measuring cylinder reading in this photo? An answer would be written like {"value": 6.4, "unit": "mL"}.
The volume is {"value": 290, "unit": "mL"}
